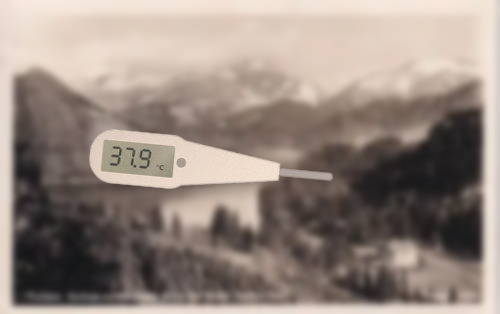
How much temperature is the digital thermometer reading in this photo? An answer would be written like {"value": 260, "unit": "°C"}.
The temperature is {"value": 37.9, "unit": "°C"}
